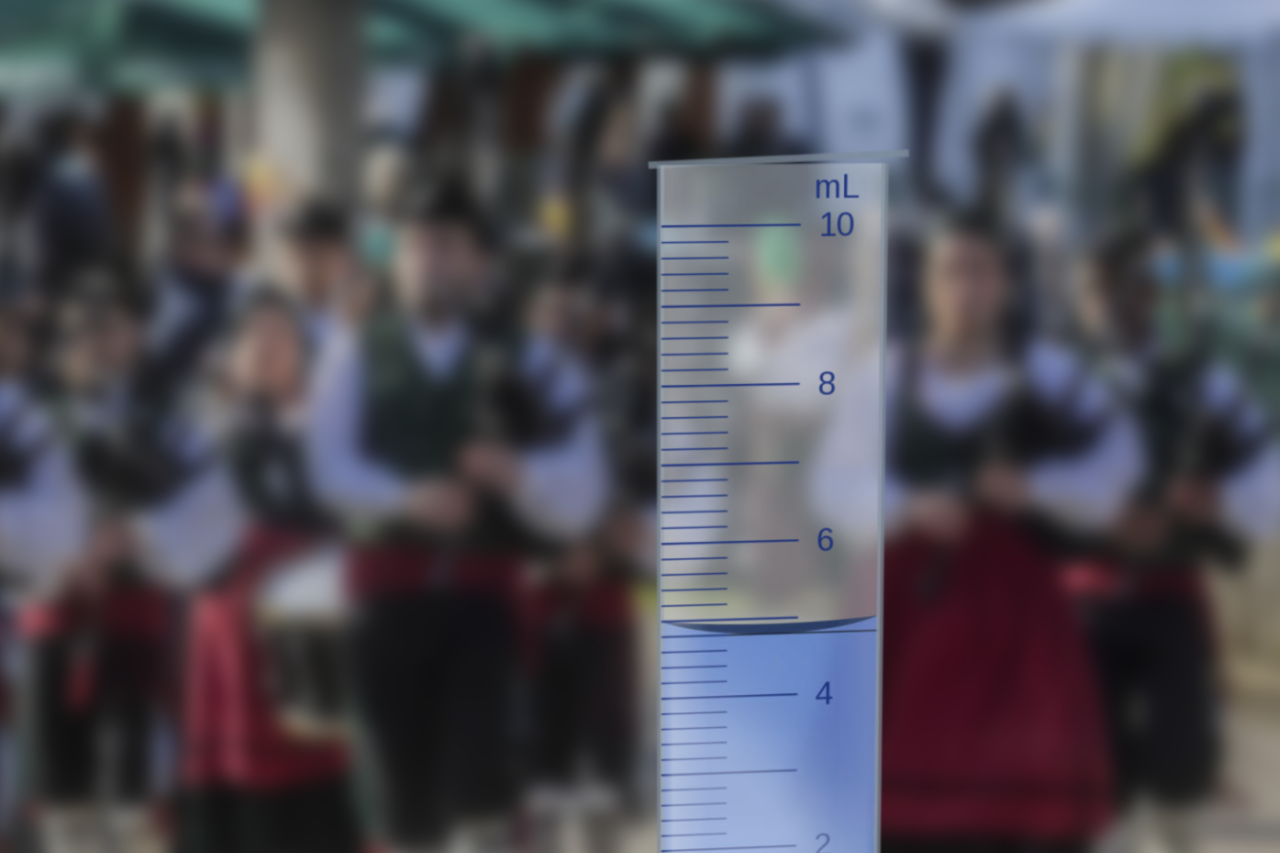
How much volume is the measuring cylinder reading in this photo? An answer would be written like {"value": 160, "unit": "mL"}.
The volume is {"value": 4.8, "unit": "mL"}
